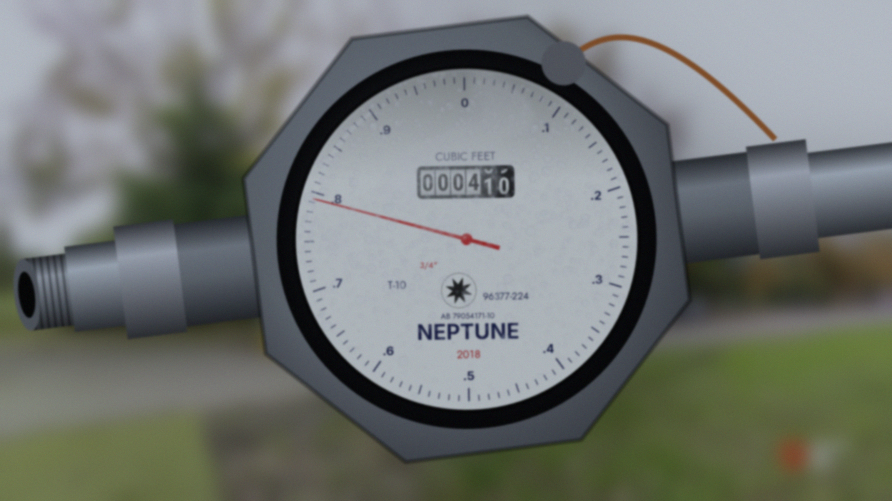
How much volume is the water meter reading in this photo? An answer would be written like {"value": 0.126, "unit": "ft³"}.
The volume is {"value": 409.79, "unit": "ft³"}
